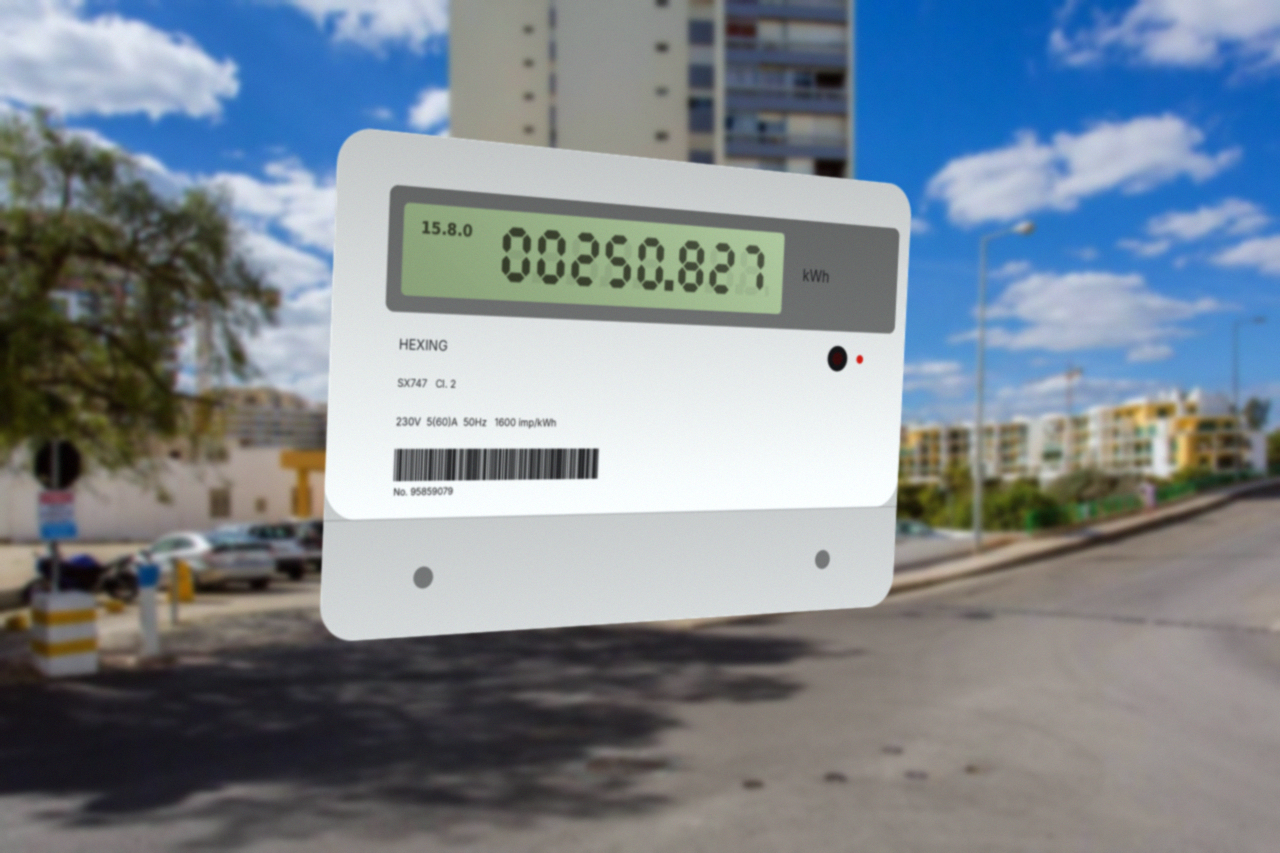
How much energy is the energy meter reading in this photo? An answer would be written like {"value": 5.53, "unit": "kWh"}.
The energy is {"value": 250.827, "unit": "kWh"}
